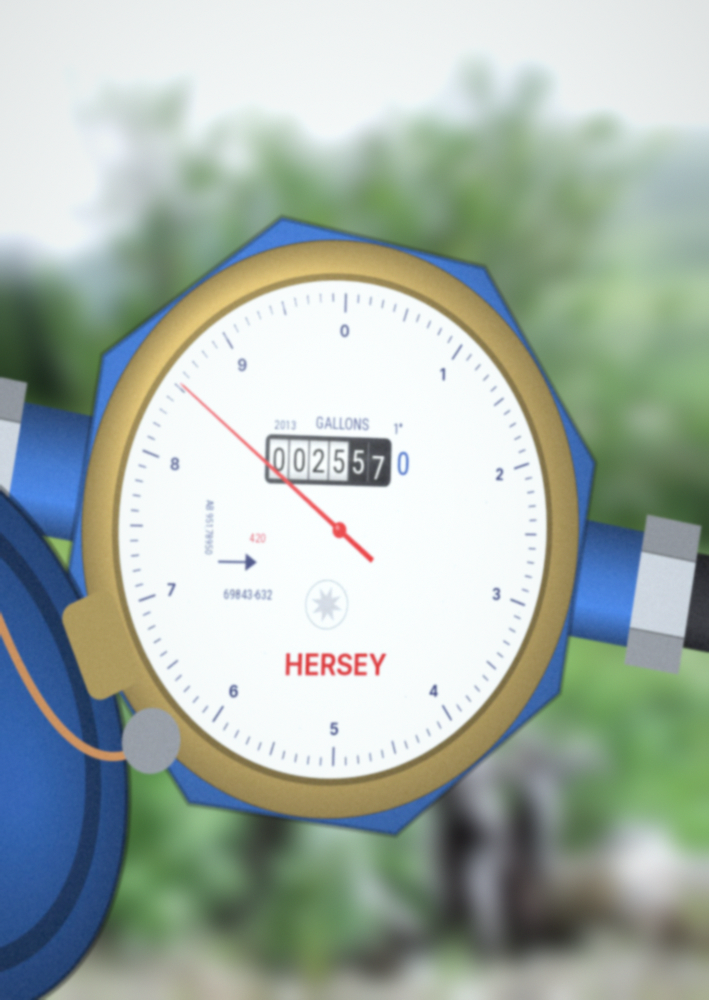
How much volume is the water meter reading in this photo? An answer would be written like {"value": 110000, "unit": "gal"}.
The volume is {"value": 25568.5, "unit": "gal"}
